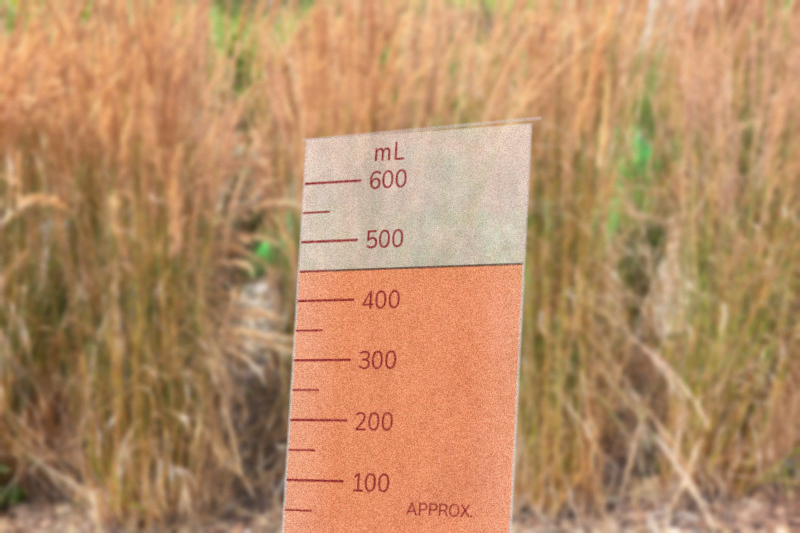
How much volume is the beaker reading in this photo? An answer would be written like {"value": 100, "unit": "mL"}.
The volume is {"value": 450, "unit": "mL"}
